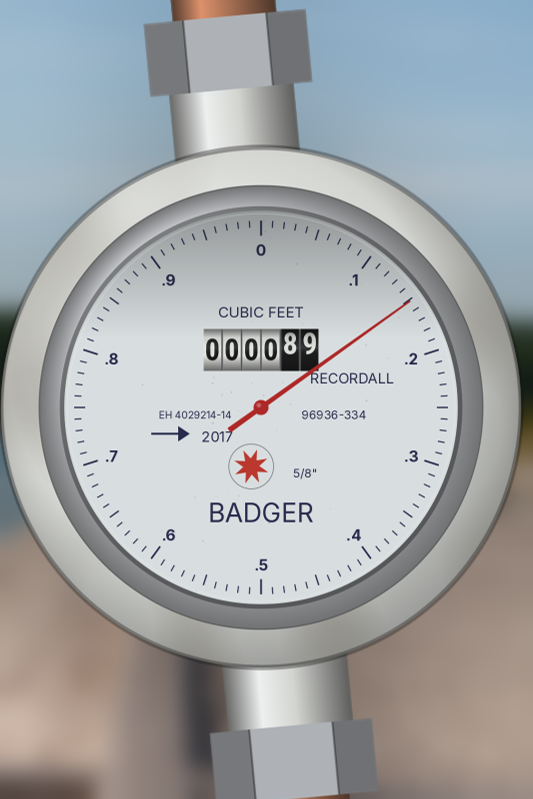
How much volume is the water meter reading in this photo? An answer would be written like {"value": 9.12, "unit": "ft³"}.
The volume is {"value": 89.15, "unit": "ft³"}
